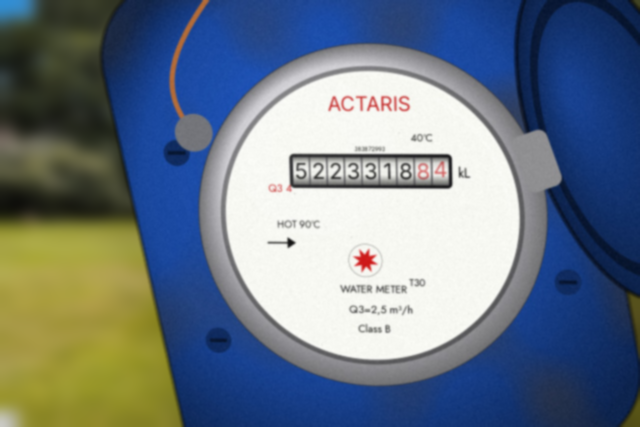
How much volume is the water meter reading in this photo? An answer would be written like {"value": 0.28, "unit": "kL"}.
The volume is {"value": 5223318.84, "unit": "kL"}
